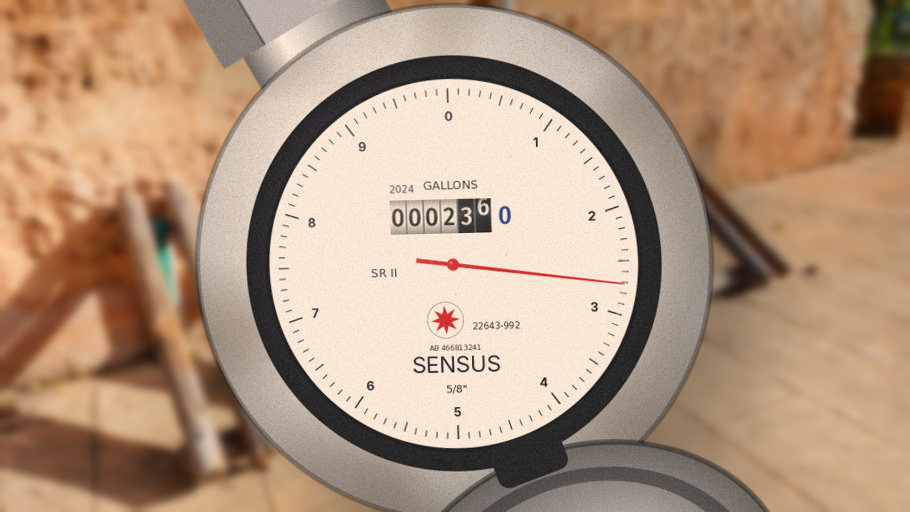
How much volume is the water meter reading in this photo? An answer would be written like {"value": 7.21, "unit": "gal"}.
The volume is {"value": 2362.7, "unit": "gal"}
